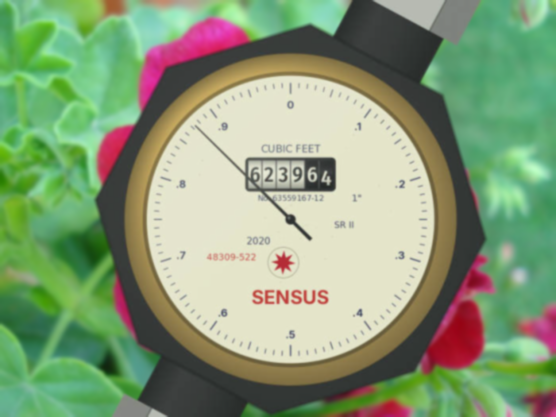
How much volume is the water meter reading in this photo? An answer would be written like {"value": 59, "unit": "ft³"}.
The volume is {"value": 623963.87, "unit": "ft³"}
